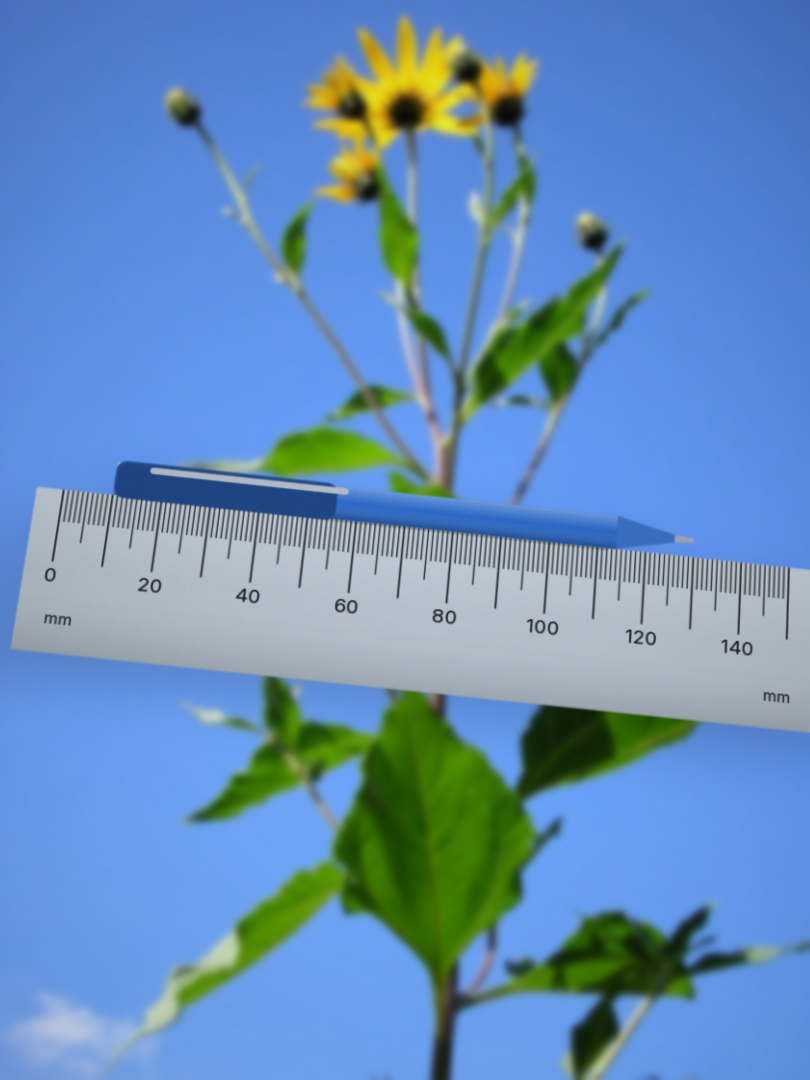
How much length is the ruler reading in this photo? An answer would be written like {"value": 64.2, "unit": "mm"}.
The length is {"value": 120, "unit": "mm"}
